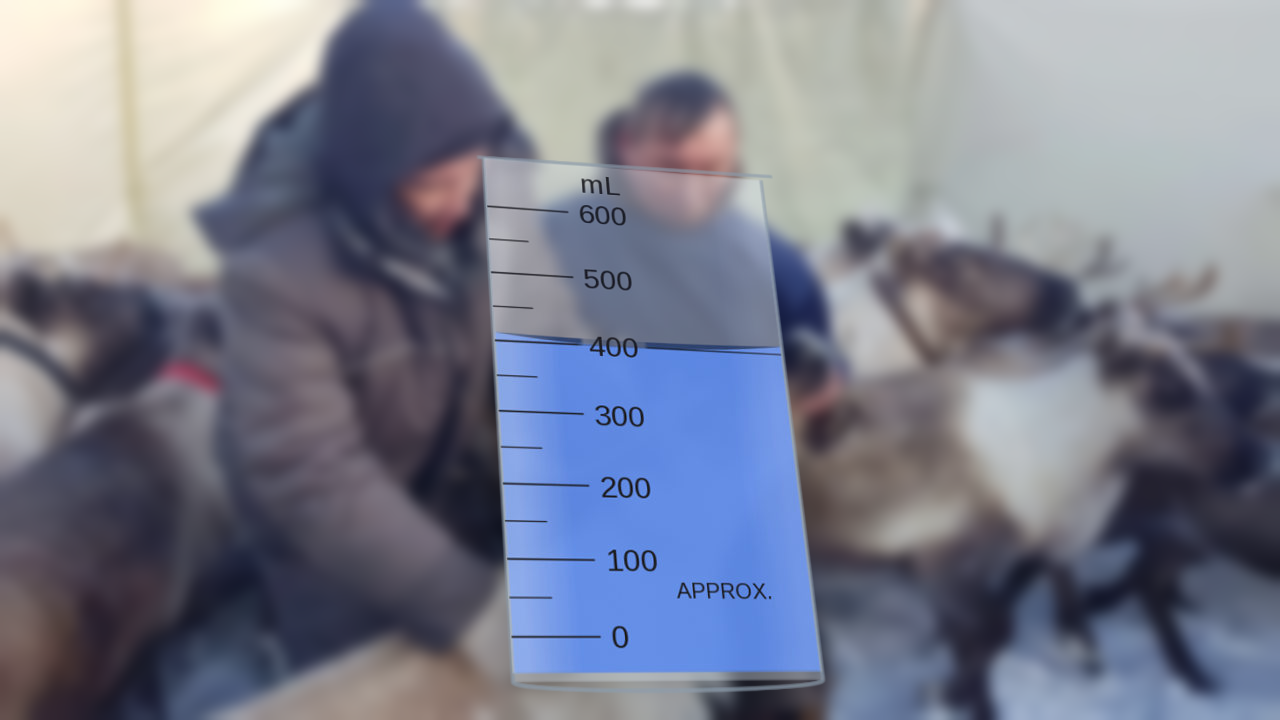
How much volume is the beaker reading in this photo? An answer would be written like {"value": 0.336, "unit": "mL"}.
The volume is {"value": 400, "unit": "mL"}
